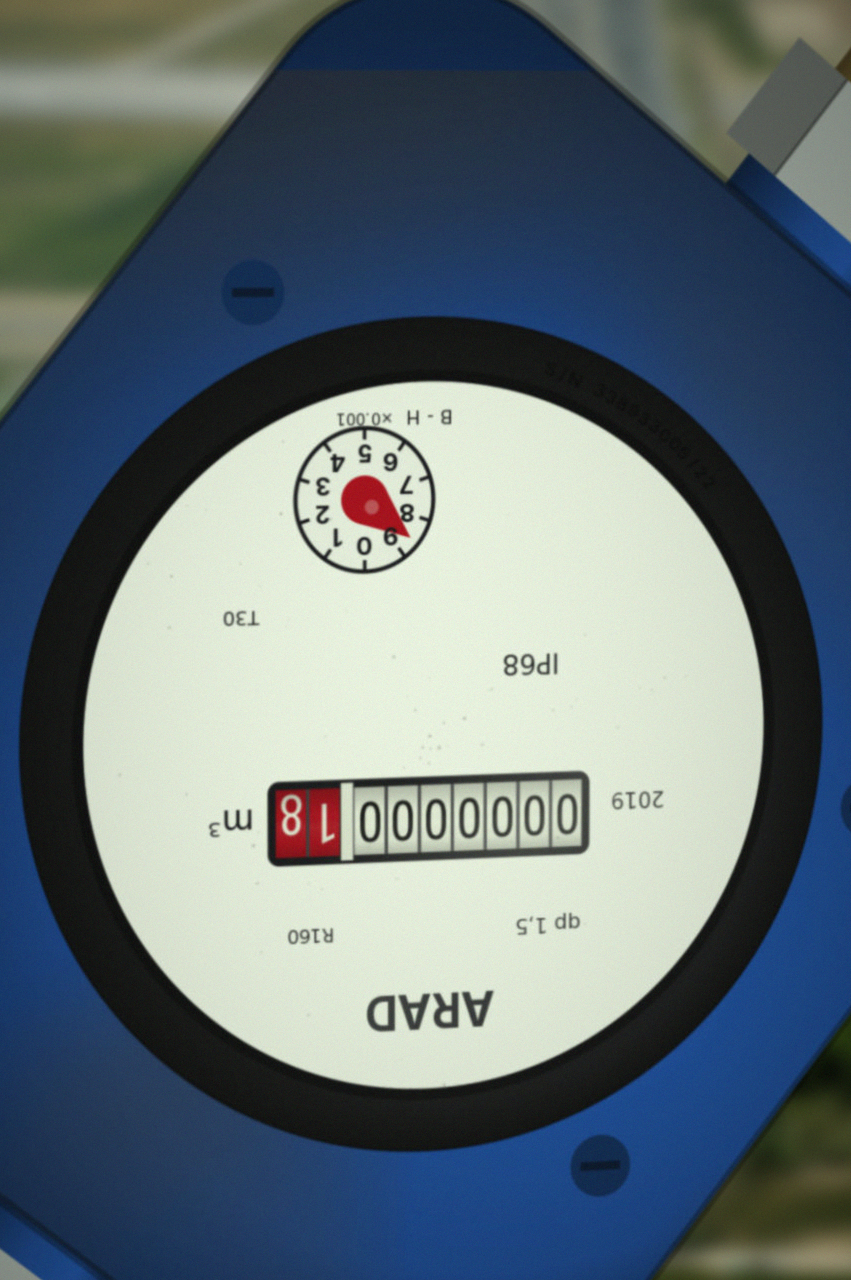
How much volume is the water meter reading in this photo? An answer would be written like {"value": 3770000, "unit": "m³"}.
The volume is {"value": 0.178, "unit": "m³"}
